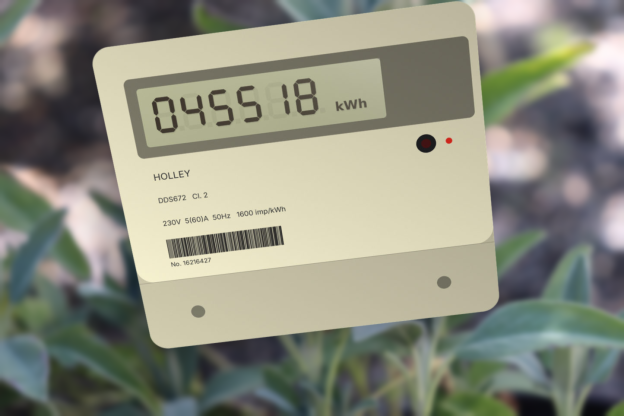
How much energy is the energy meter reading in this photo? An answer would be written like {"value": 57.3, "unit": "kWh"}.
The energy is {"value": 45518, "unit": "kWh"}
